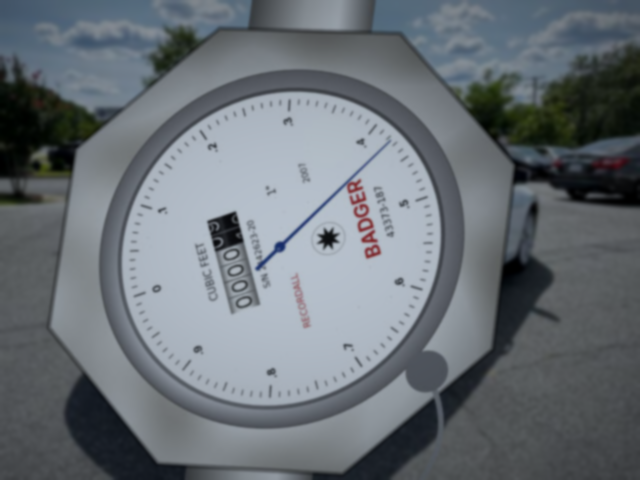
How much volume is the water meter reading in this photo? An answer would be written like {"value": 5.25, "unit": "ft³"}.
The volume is {"value": 9.42, "unit": "ft³"}
